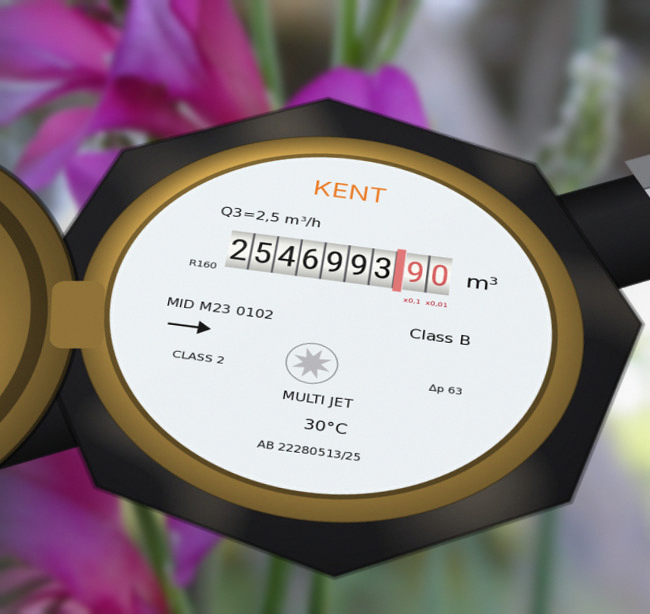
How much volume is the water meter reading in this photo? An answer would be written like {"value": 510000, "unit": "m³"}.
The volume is {"value": 2546993.90, "unit": "m³"}
